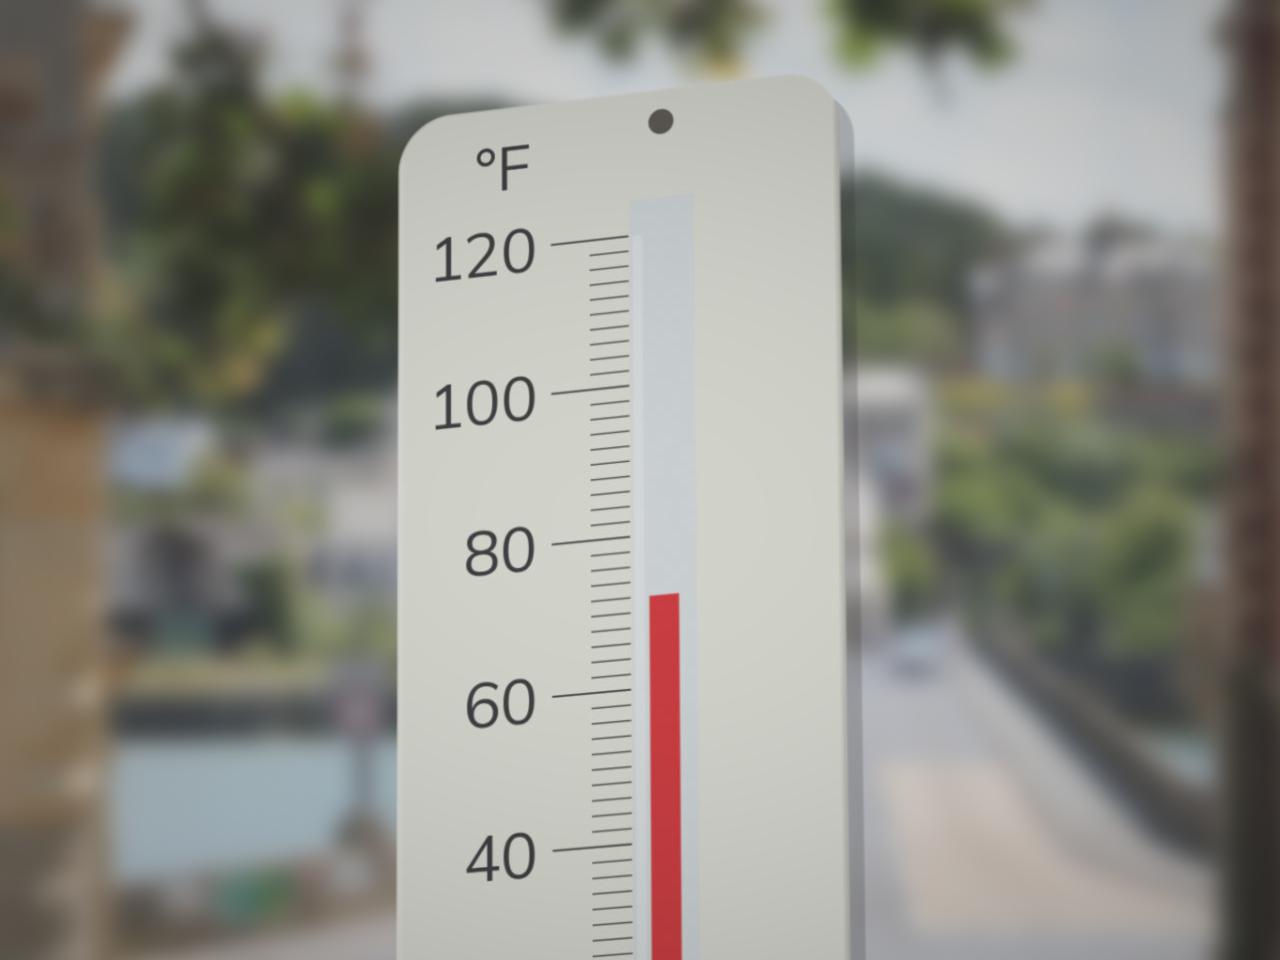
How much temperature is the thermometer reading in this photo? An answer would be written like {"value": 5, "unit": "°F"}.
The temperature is {"value": 72, "unit": "°F"}
